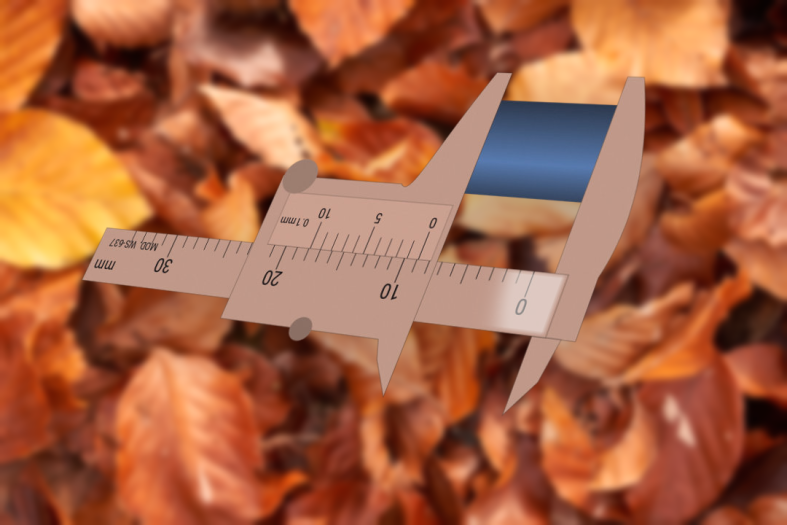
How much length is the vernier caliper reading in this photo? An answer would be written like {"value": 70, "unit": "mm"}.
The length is {"value": 8.9, "unit": "mm"}
